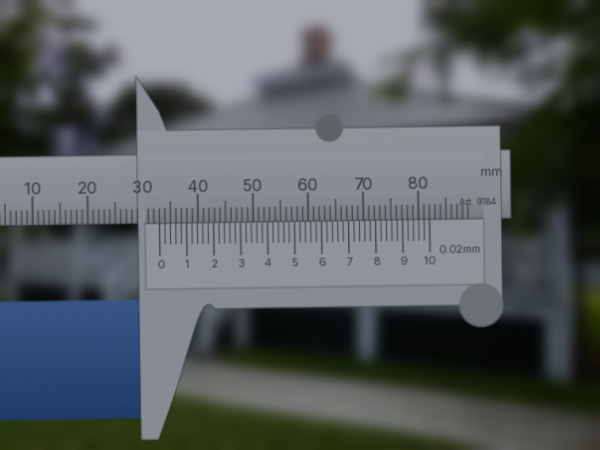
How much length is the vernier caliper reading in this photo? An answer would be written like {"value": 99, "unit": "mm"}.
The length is {"value": 33.0, "unit": "mm"}
